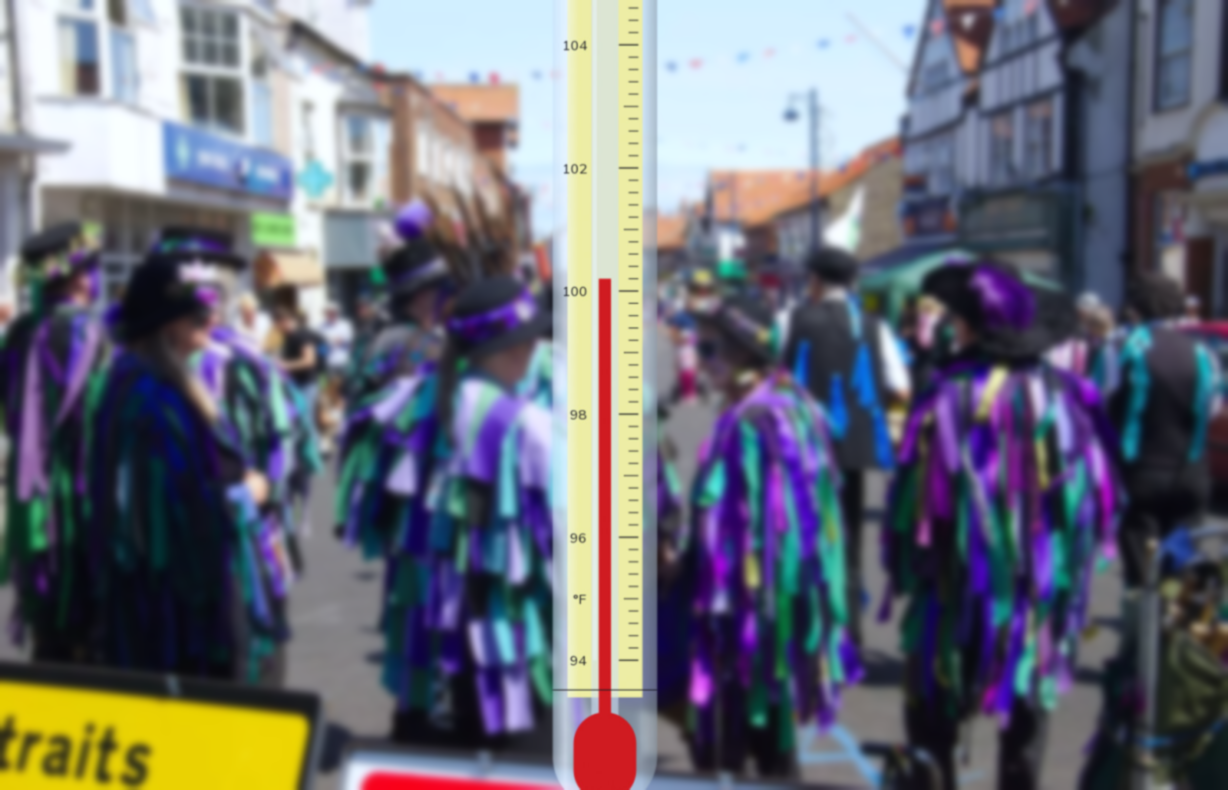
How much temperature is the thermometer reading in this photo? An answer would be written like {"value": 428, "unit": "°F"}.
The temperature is {"value": 100.2, "unit": "°F"}
